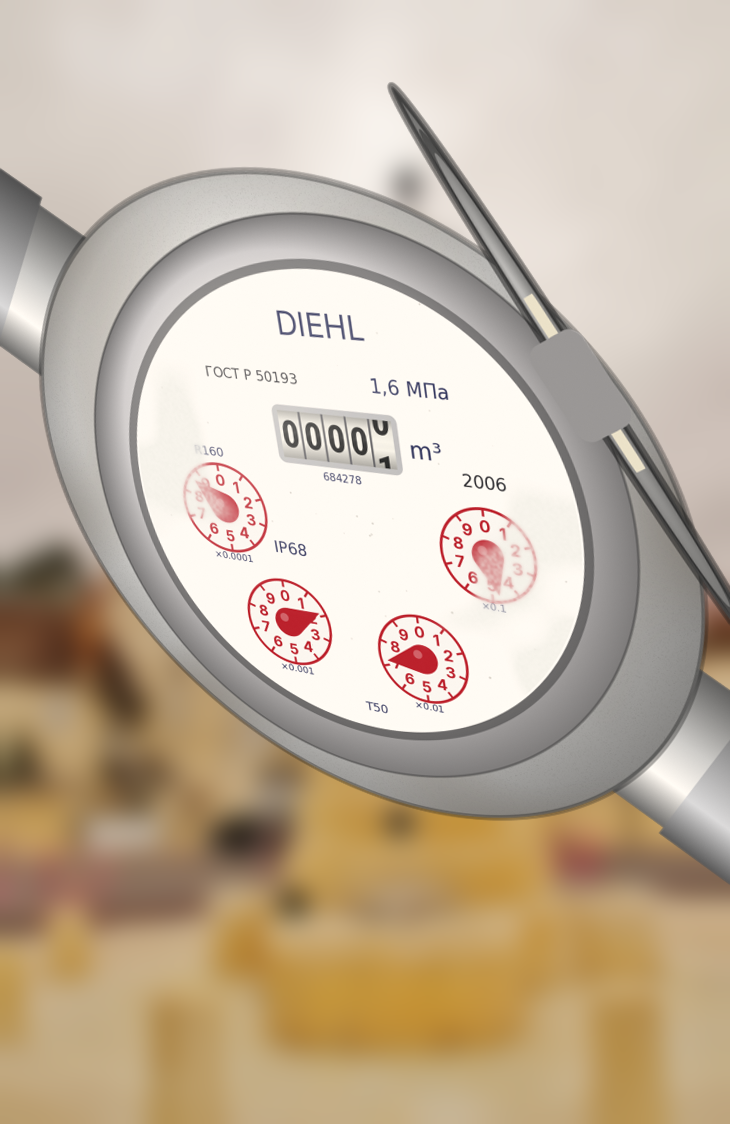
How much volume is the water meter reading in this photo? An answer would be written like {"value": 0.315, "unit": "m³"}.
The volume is {"value": 0.4718, "unit": "m³"}
